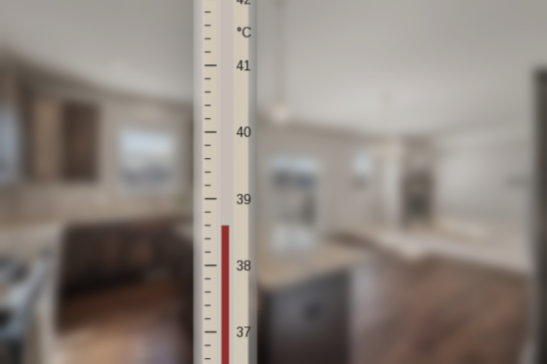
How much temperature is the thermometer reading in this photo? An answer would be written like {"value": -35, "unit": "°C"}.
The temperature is {"value": 38.6, "unit": "°C"}
